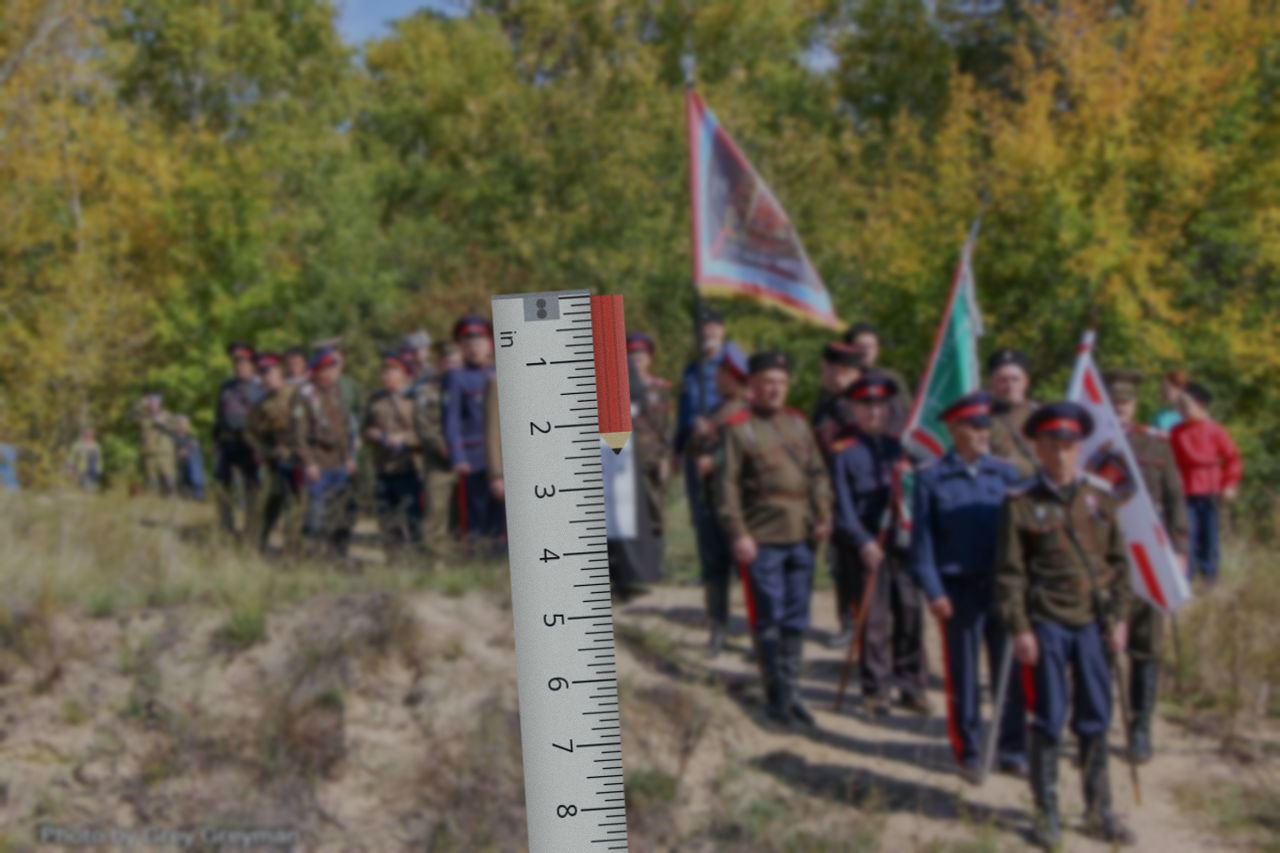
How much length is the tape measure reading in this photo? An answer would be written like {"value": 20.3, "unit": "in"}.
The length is {"value": 2.5, "unit": "in"}
